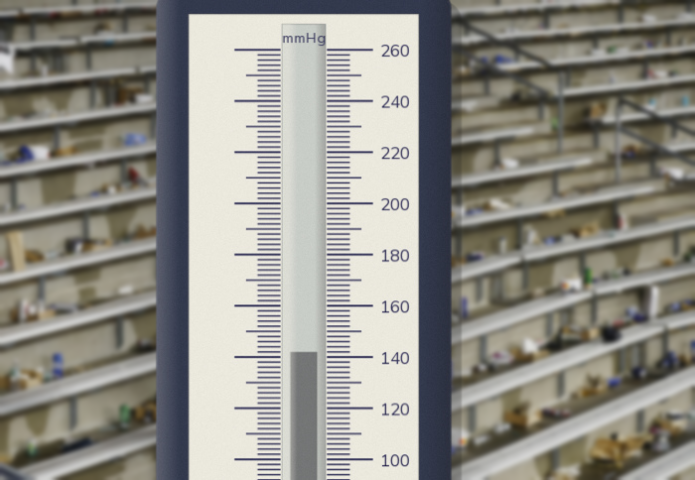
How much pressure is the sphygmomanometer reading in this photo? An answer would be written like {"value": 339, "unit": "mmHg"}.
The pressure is {"value": 142, "unit": "mmHg"}
